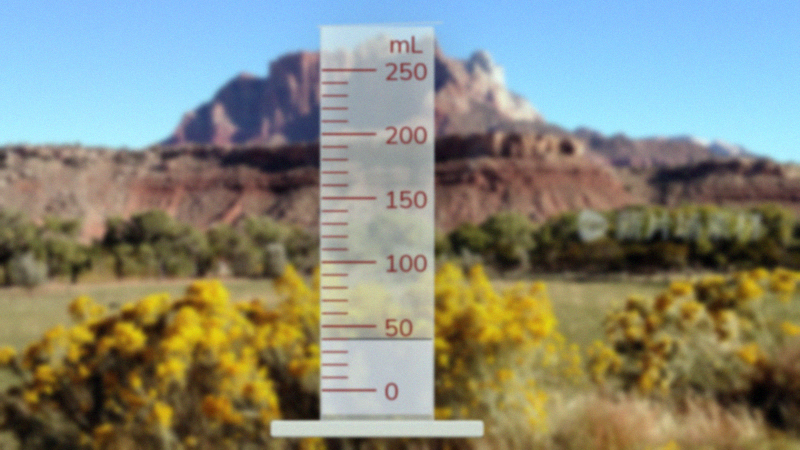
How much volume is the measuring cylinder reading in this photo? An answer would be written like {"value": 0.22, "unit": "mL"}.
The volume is {"value": 40, "unit": "mL"}
